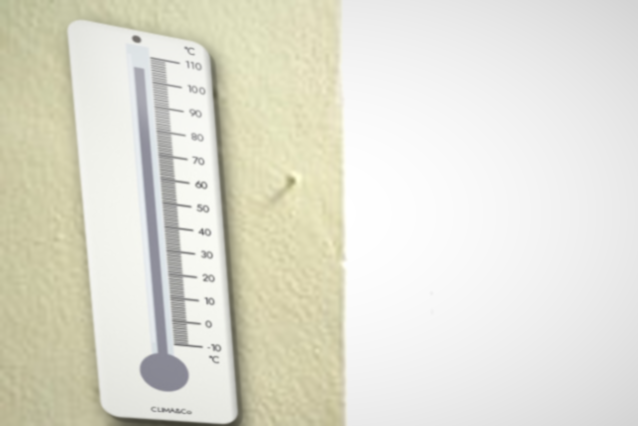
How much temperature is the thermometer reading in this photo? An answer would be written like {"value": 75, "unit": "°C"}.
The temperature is {"value": 105, "unit": "°C"}
